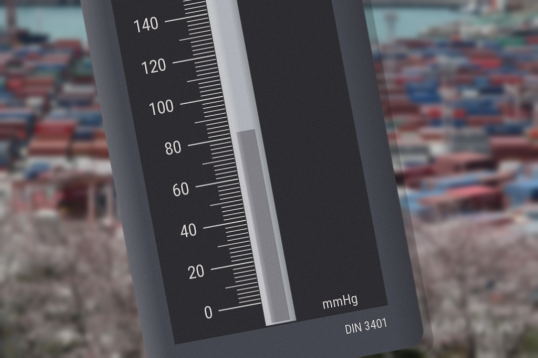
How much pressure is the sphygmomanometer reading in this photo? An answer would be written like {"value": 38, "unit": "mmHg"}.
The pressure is {"value": 82, "unit": "mmHg"}
